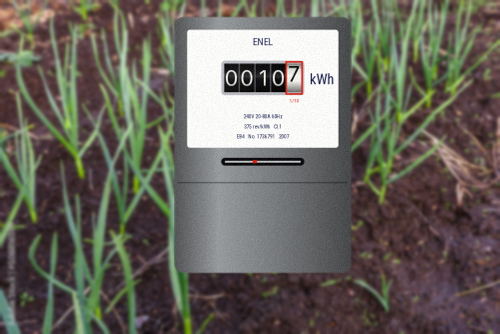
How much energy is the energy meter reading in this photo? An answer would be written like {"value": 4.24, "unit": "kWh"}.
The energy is {"value": 10.7, "unit": "kWh"}
